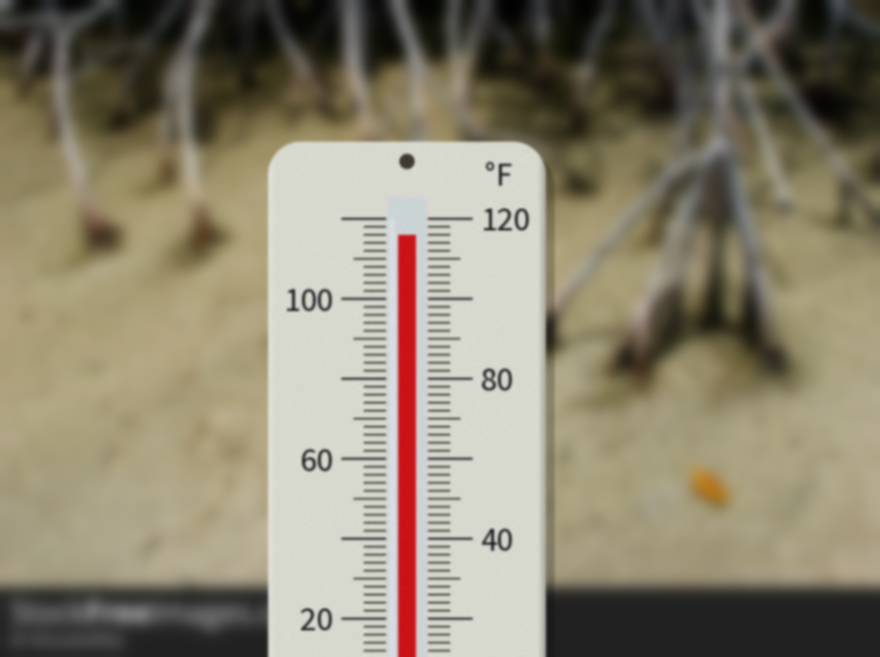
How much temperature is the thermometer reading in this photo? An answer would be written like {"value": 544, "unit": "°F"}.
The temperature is {"value": 116, "unit": "°F"}
